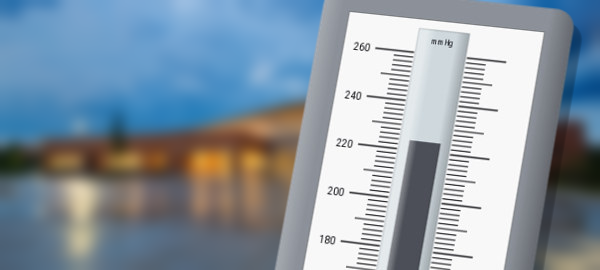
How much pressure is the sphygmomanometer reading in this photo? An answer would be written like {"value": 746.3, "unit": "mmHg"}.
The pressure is {"value": 224, "unit": "mmHg"}
